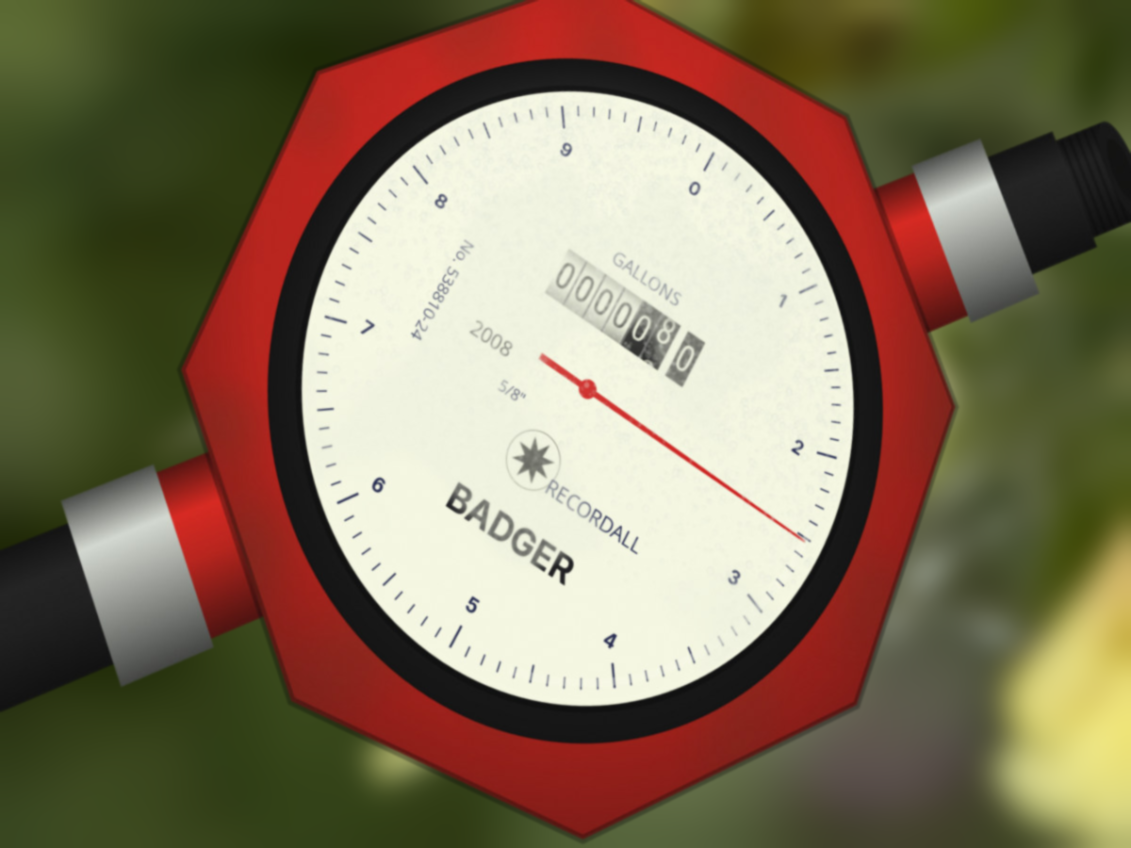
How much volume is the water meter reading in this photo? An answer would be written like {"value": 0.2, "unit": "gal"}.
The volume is {"value": 82.5, "unit": "gal"}
